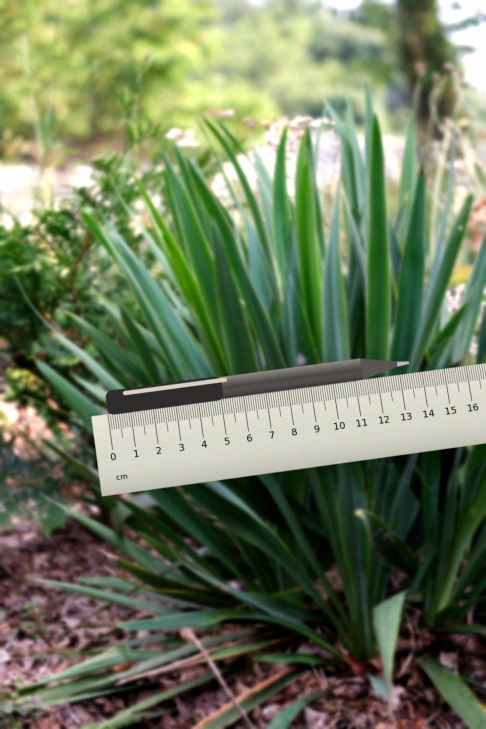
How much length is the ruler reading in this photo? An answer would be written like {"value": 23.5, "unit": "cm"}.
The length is {"value": 13.5, "unit": "cm"}
